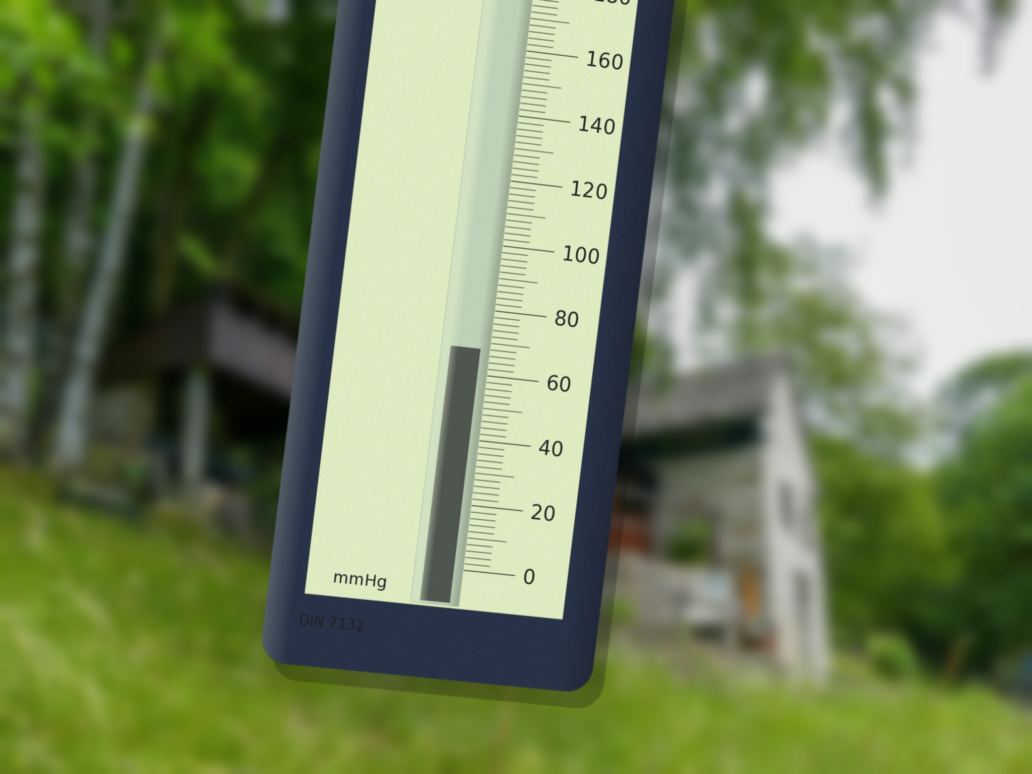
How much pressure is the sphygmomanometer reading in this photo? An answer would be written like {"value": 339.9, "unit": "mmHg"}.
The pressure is {"value": 68, "unit": "mmHg"}
